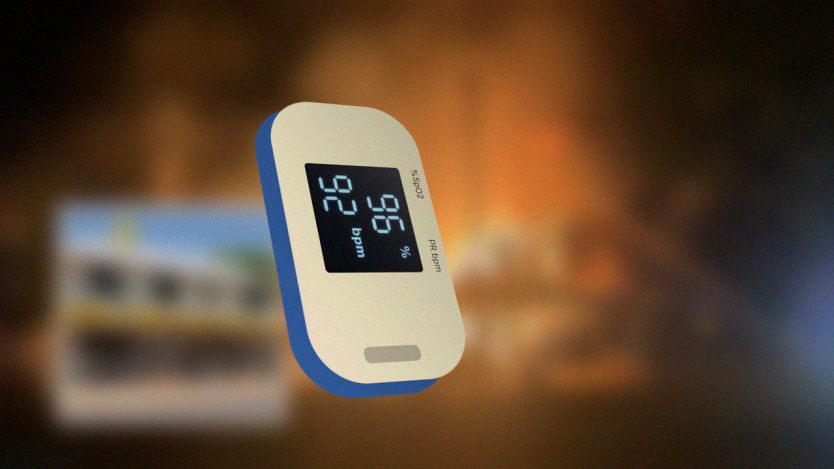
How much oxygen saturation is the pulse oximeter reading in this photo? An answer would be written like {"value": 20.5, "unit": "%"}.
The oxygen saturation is {"value": 96, "unit": "%"}
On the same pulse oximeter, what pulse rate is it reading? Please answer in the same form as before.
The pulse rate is {"value": 92, "unit": "bpm"}
